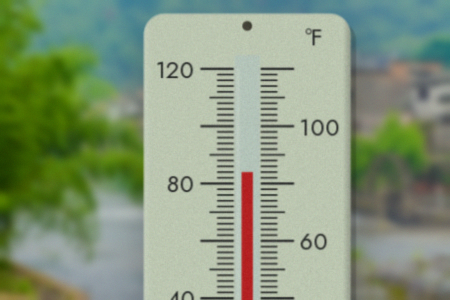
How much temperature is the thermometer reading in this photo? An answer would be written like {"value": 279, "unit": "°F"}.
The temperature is {"value": 84, "unit": "°F"}
